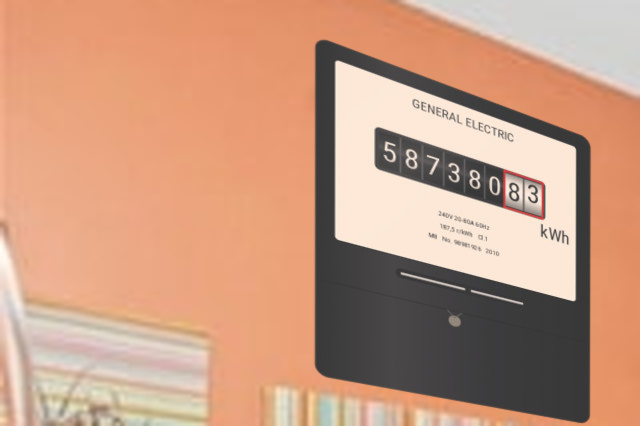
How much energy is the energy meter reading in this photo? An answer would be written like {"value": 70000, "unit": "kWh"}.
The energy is {"value": 587380.83, "unit": "kWh"}
